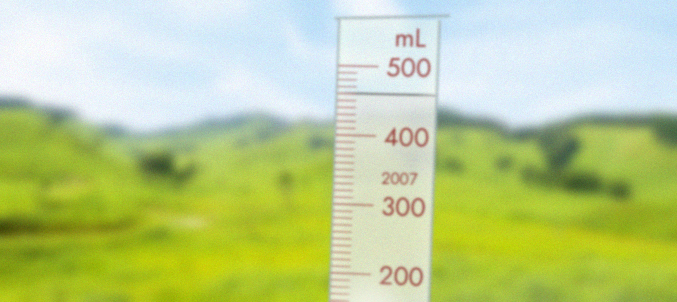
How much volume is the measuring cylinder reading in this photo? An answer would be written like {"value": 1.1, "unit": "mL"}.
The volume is {"value": 460, "unit": "mL"}
